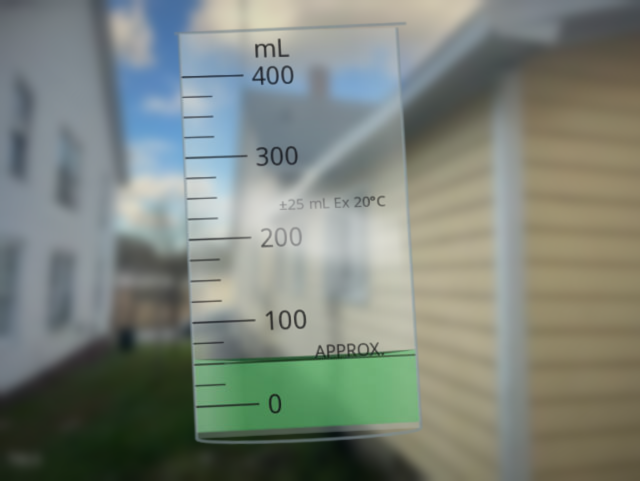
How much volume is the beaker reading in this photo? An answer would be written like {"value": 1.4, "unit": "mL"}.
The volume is {"value": 50, "unit": "mL"}
